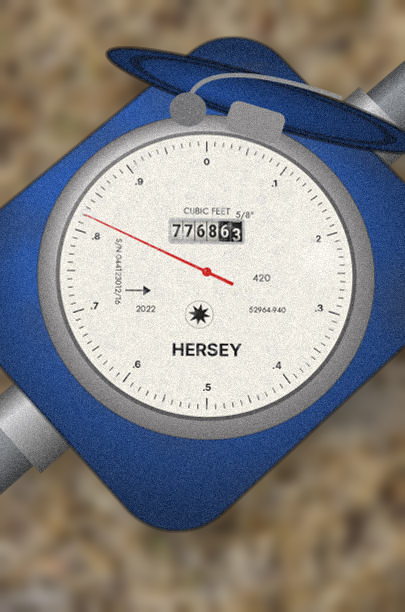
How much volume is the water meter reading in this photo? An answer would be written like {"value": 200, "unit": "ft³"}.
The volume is {"value": 776862.82, "unit": "ft³"}
